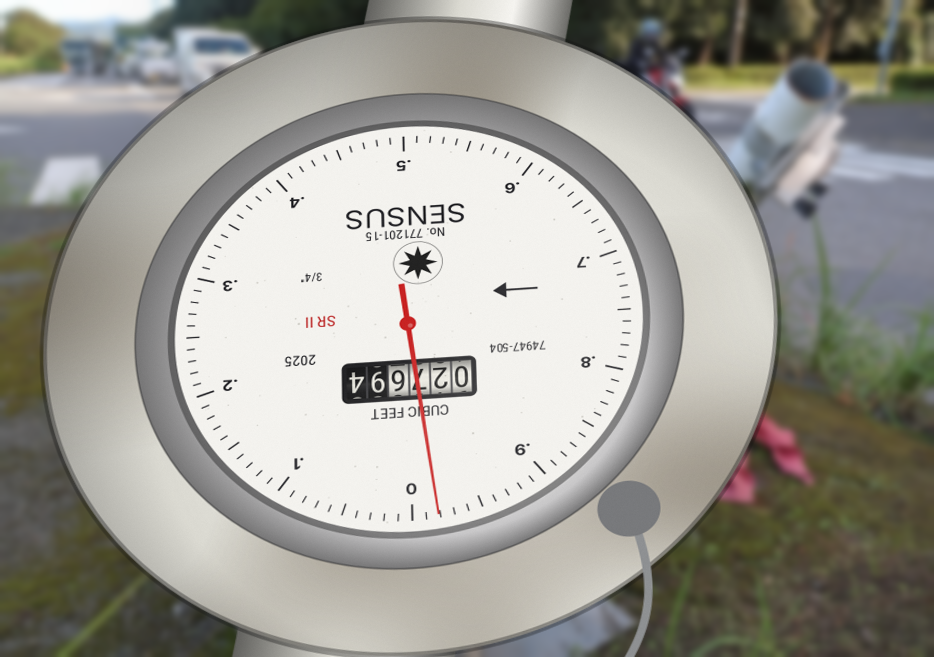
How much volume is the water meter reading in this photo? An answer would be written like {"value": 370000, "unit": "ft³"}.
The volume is {"value": 27693.98, "unit": "ft³"}
